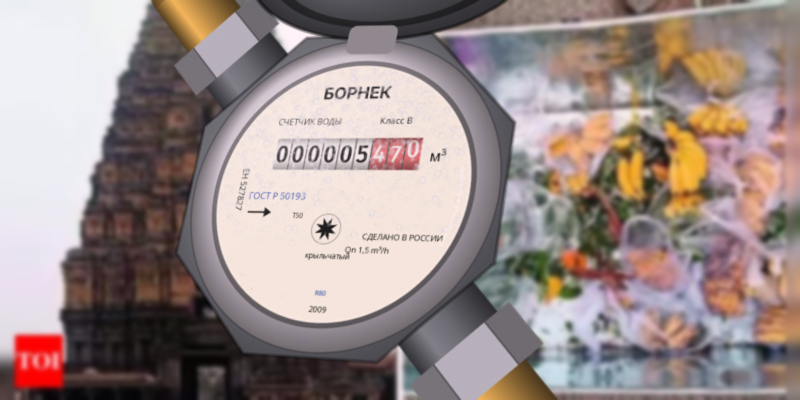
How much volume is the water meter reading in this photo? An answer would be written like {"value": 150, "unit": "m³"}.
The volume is {"value": 5.470, "unit": "m³"}
